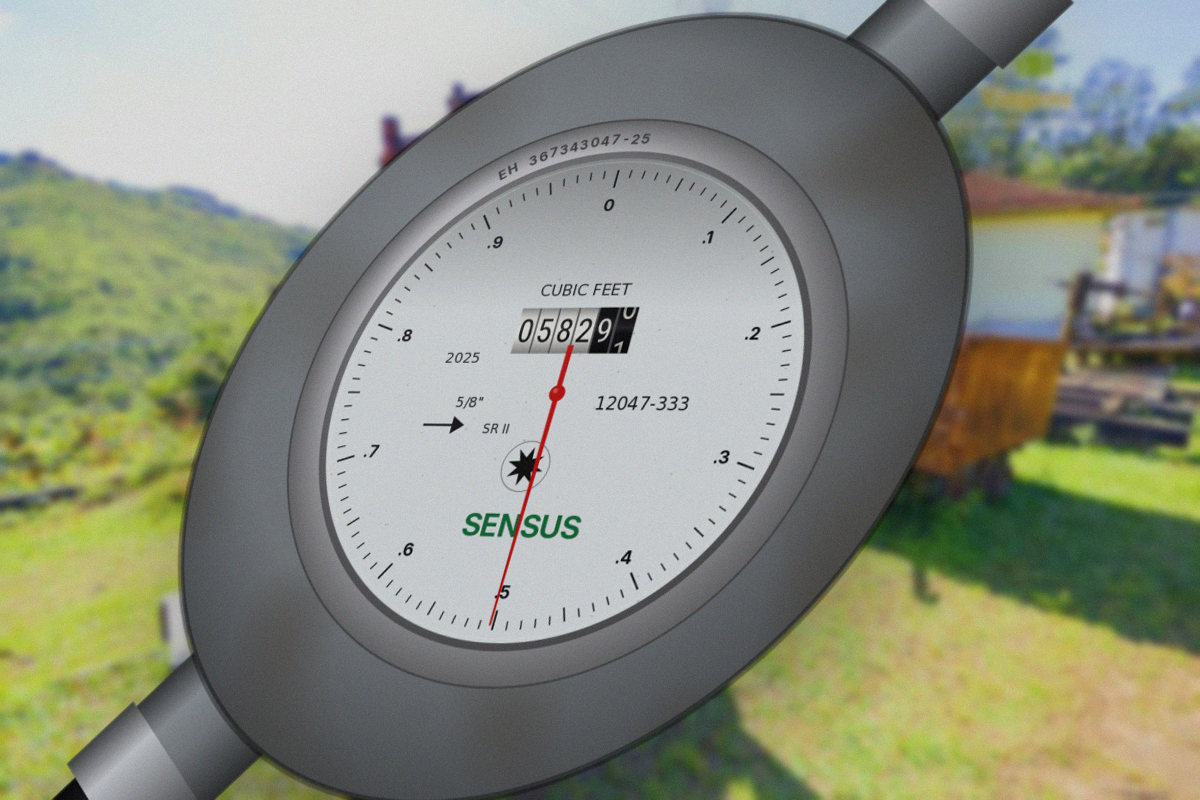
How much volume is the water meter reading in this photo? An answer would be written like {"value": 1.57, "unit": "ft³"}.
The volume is {"value": 58290.50, "unit": "ft³"}
